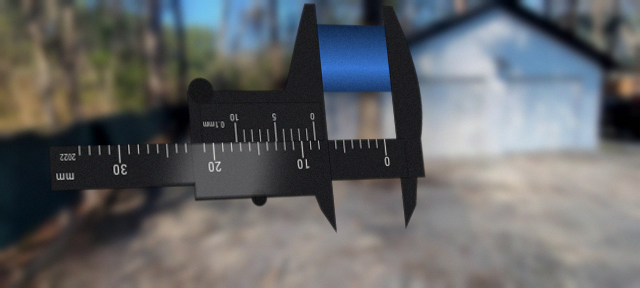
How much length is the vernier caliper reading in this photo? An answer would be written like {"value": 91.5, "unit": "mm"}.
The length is {"value": 8.4, "unit": "mm"}
